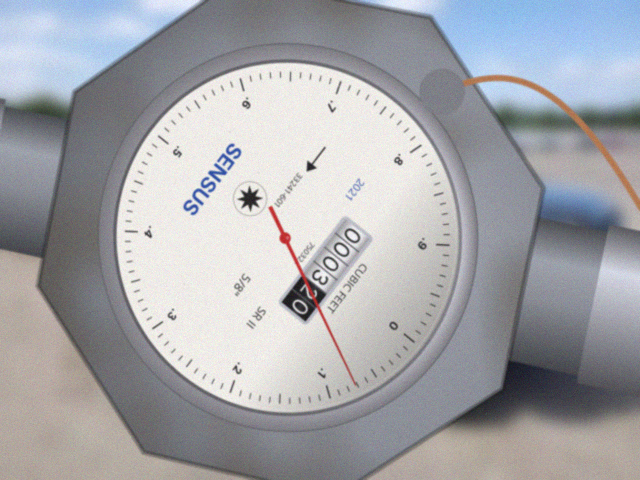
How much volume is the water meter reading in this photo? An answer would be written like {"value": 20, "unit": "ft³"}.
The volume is {"value": 320.07, "unit": "ft³"}
